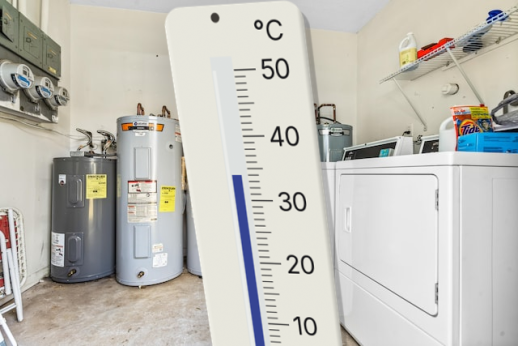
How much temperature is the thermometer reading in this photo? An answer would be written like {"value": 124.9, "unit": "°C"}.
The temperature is {"value": 34, "unit": "°C"}
